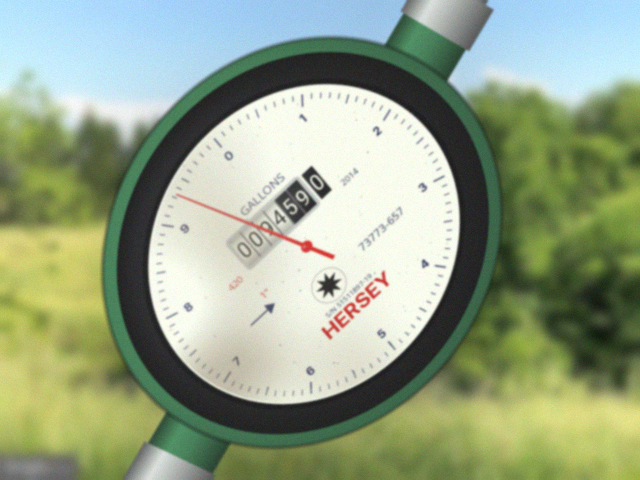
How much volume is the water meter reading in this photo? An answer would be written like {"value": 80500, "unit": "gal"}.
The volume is {"value": 94589.3, "unit": "gal"}
